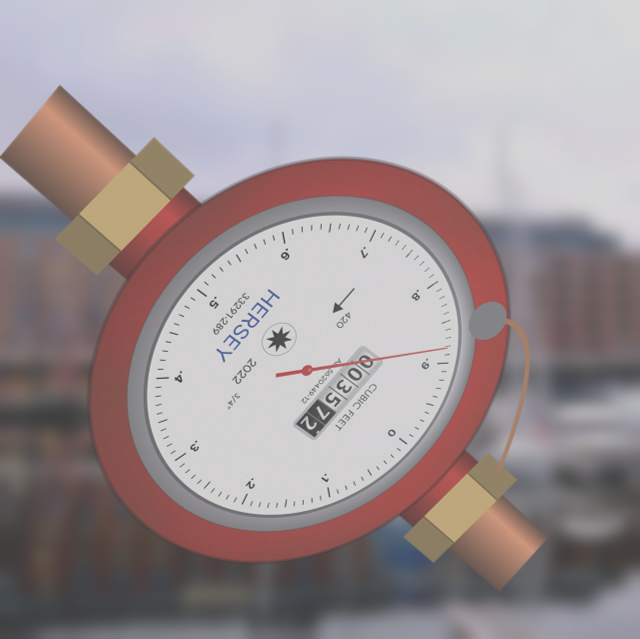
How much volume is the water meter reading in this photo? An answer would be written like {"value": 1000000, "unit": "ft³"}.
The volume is {"value": 3571.88, "unit": "ft³"}
